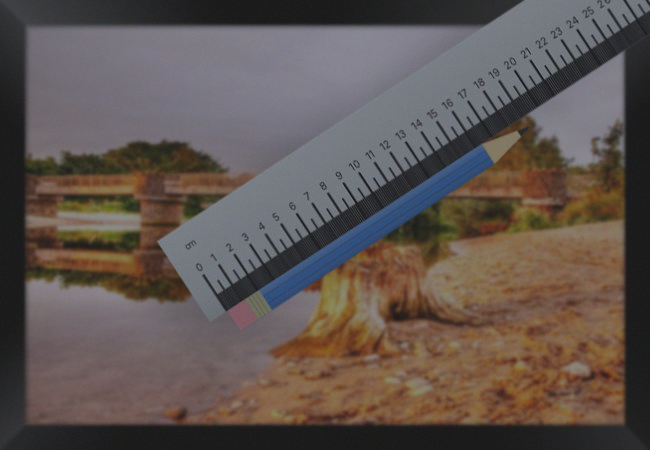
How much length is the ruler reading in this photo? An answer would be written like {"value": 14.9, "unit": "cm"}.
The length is {"value": 19, "unit": "cm"}
